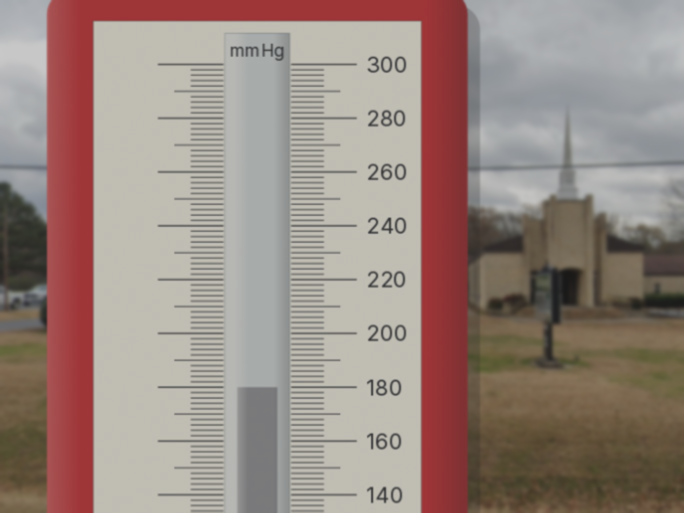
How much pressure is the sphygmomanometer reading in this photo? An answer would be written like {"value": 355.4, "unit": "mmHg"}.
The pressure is {"value": 180, "unit": "mmHg"}
